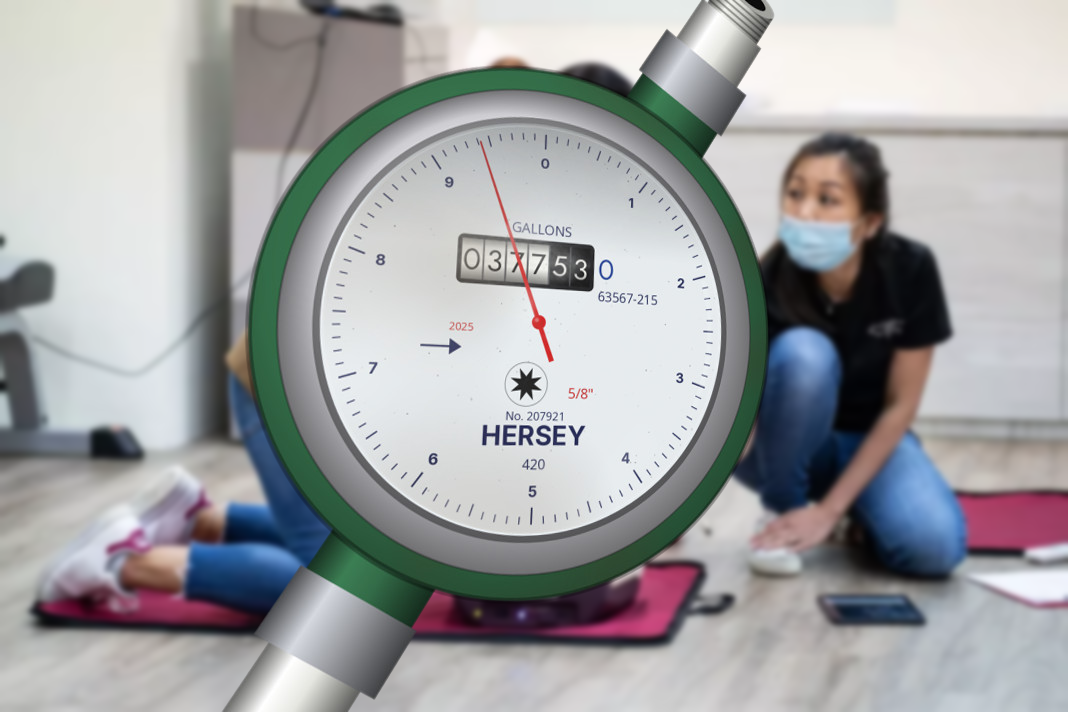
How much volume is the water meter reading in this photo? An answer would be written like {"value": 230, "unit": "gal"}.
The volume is {"value": 377529.4, "unit": "gal"}
